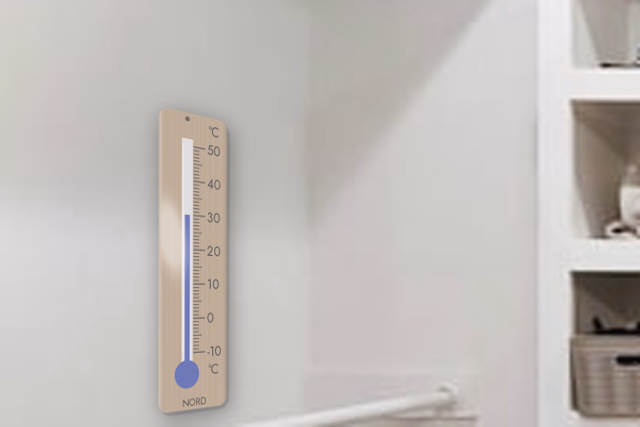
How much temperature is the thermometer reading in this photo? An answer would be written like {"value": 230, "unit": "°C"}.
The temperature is {"value": 30, "unit": "°C"}
